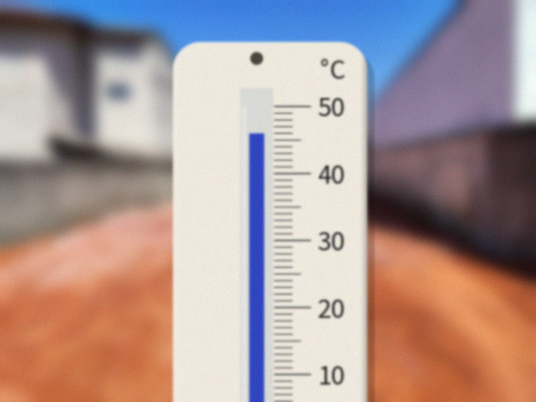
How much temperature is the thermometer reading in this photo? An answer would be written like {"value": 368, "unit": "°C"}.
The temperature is {"value": 46, "unit": "°C"}
